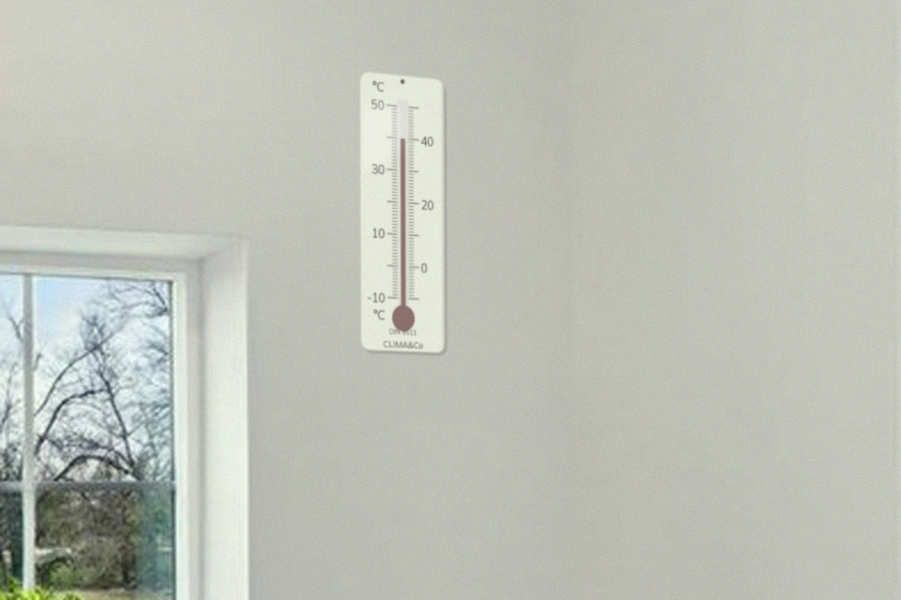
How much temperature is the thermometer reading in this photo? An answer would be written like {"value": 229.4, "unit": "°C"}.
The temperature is {"value": 40, "unit": "°C"}
